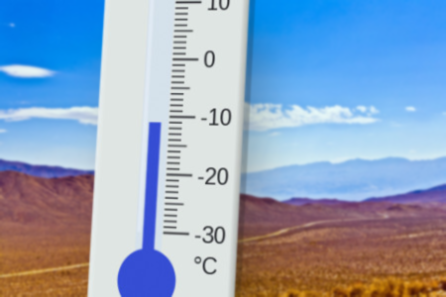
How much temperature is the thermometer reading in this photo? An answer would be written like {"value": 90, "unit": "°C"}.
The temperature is {"value": -11, "unit": "°C"}
